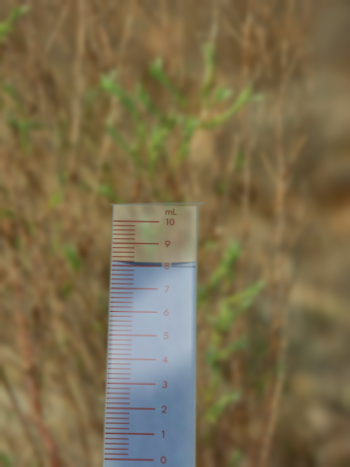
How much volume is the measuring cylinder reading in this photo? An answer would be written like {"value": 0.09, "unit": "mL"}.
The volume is {"value": 8, "unit": "mL"}
